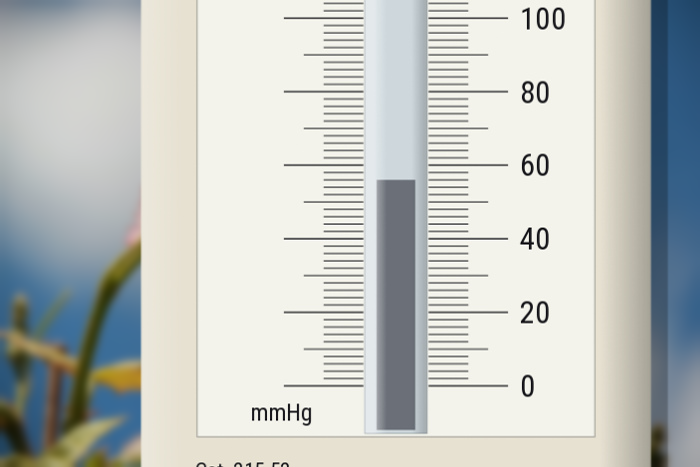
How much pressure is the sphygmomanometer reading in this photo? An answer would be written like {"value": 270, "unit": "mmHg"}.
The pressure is {"value": 56, "unit": "mmHg"}
